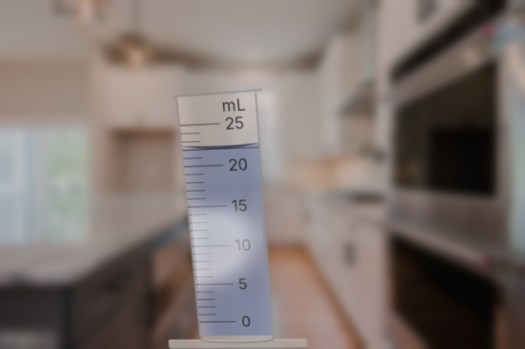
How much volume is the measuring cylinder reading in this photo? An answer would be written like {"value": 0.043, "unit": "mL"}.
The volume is {"value": 22, "unit": "mL"}
